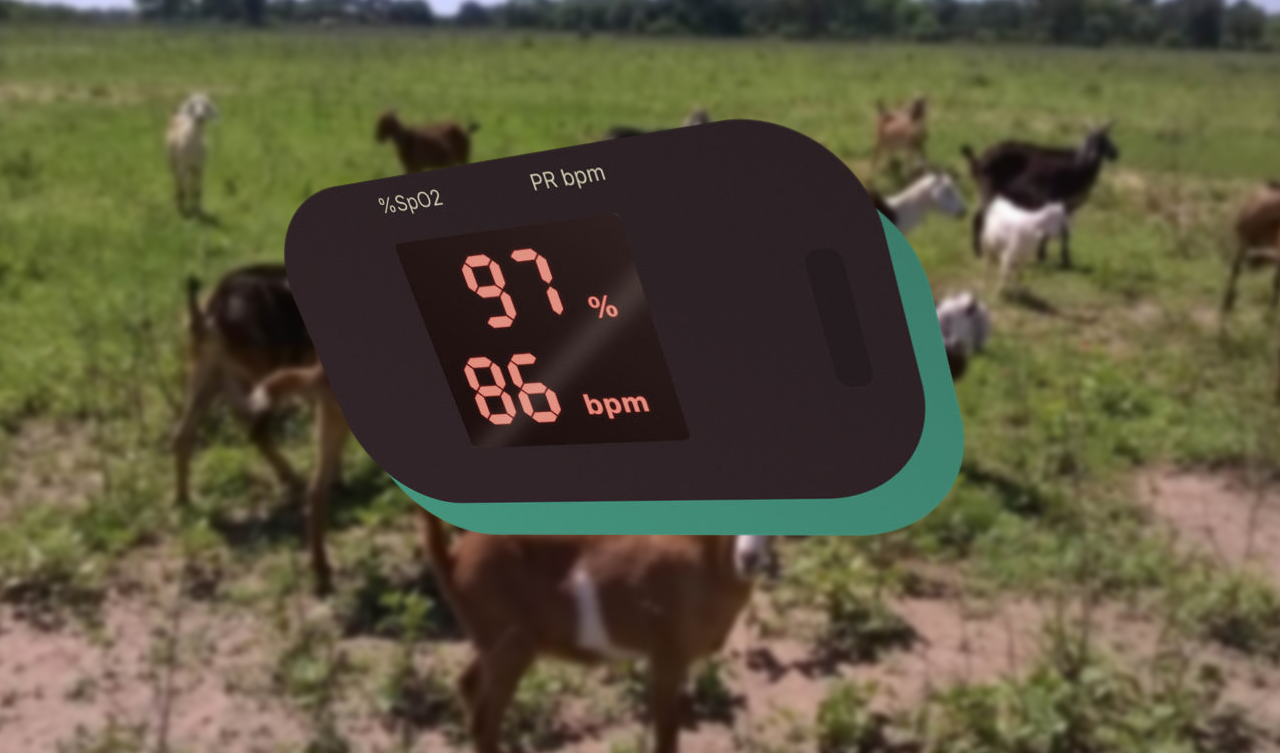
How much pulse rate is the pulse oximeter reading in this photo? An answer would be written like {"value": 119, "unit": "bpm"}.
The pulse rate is {"value": 86, "unit": "bpm"}
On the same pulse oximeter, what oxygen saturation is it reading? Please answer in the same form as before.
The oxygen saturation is {"value": 97, "unit": "%"}
